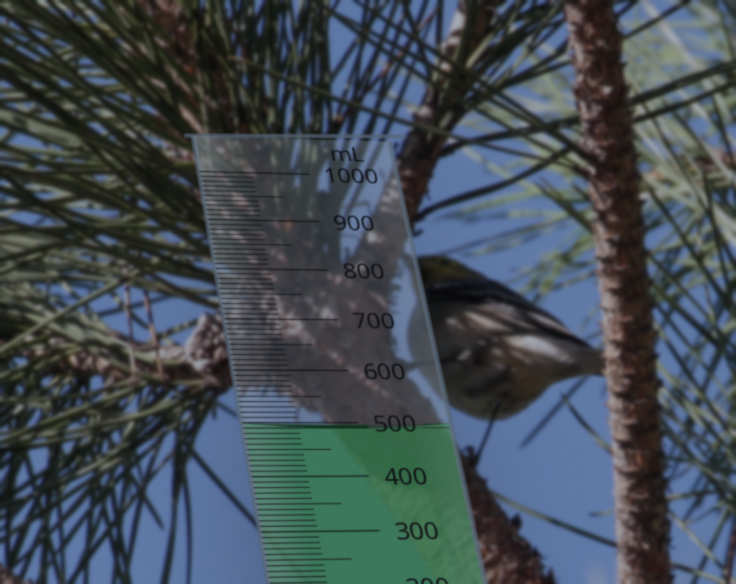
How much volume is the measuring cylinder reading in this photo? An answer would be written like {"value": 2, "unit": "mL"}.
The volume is {"value": 490, "unit": "mL"}
